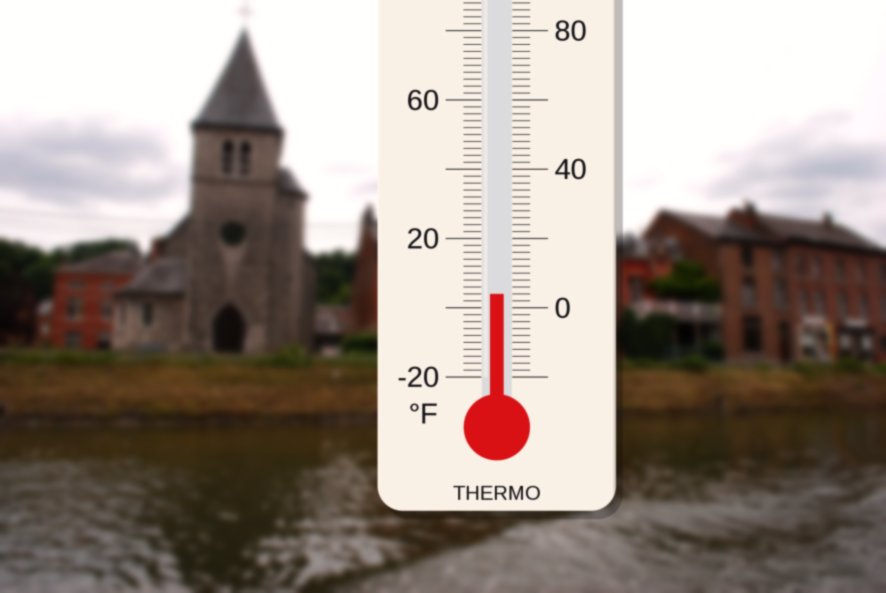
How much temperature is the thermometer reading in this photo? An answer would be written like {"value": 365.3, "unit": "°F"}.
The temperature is {"value": 4, "unit": "°F"}
